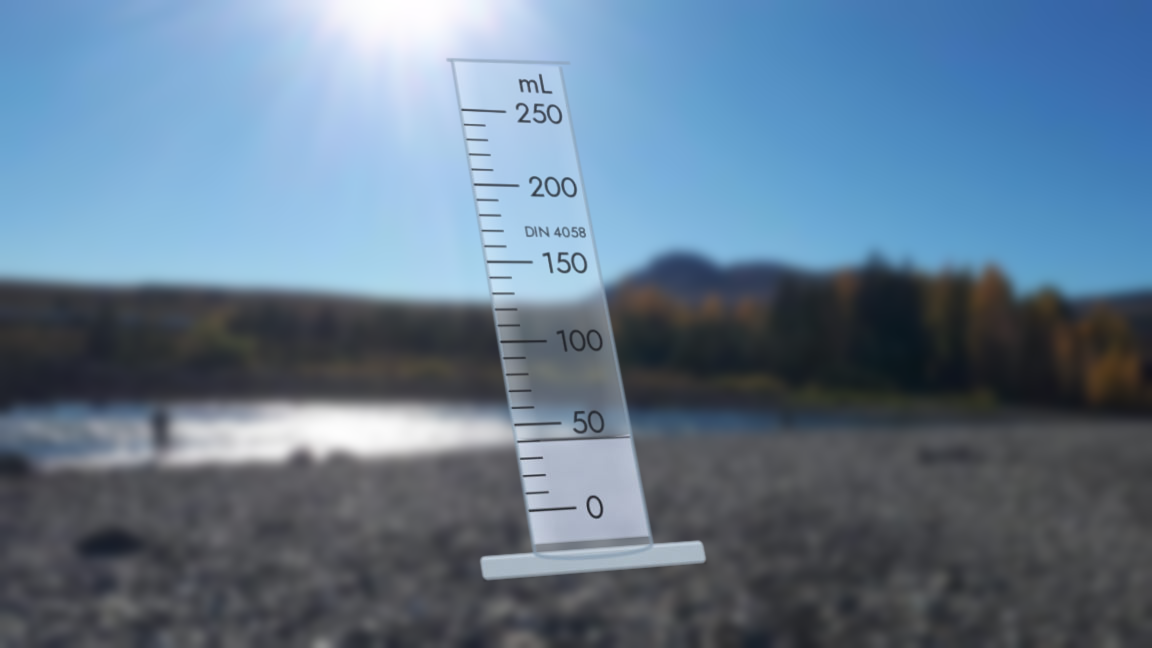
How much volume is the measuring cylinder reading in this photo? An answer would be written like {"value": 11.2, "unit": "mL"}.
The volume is {"value": 40, "unit": "mL"}
